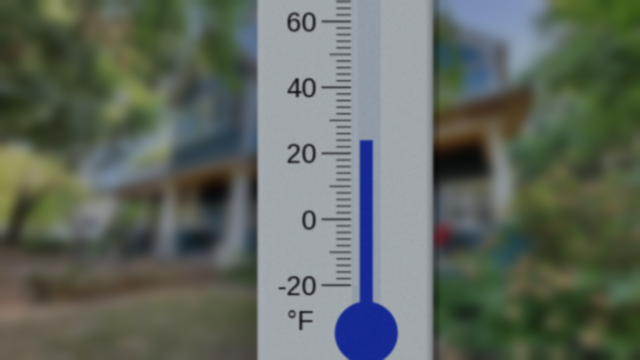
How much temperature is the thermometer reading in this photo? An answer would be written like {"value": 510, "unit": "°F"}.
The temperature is {"value": 24, "unit": "°F"}
